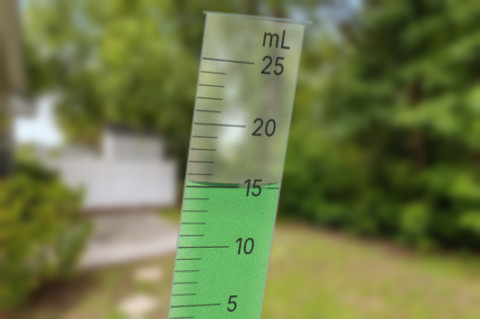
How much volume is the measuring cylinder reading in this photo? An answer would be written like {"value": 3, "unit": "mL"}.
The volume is {"value": 15, "unit": "mL"}
